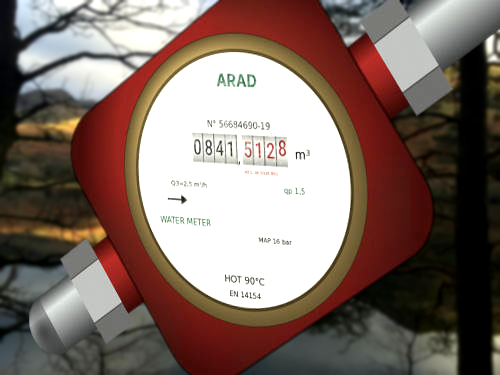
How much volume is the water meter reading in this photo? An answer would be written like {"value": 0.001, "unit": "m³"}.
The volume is {"value": 841.5128, "unit": "m³"}
